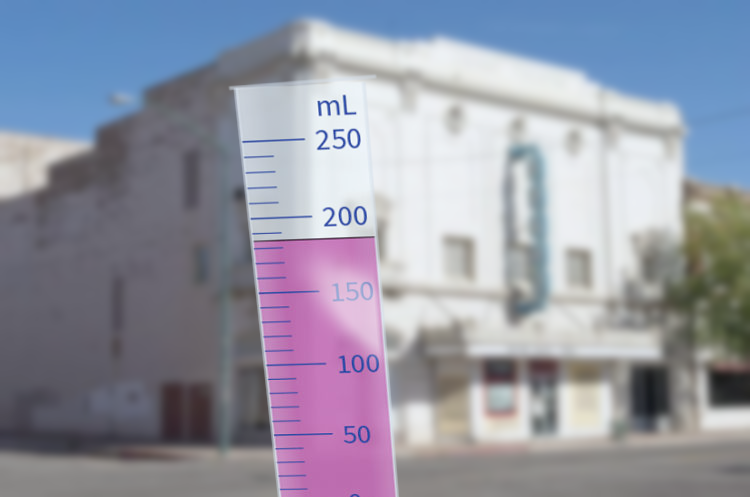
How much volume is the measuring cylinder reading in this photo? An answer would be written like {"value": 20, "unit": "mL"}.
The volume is {"value": 185, "unit": "mL"}
